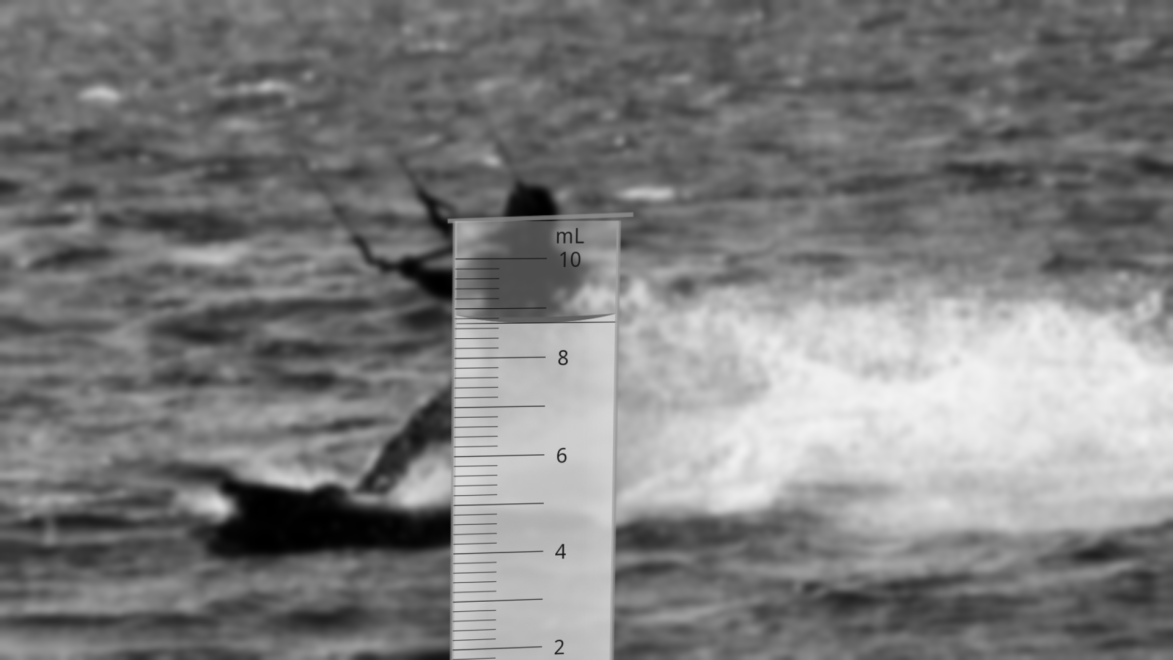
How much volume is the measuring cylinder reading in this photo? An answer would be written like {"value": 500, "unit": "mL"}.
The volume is {"value": 8.7, "unit": "mL"}
